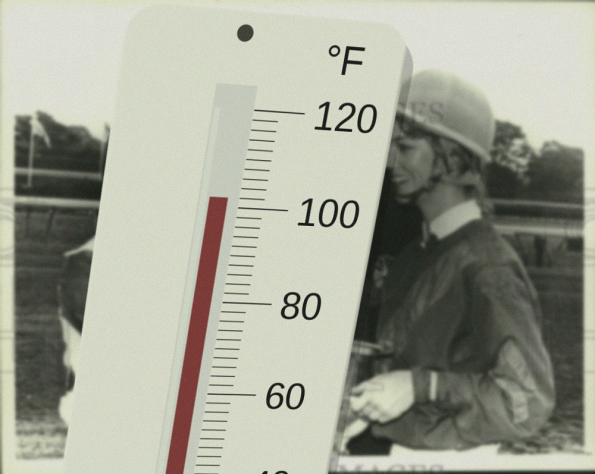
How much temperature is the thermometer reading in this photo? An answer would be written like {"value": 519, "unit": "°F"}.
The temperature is {"value": 102, "unit": "°F"}
